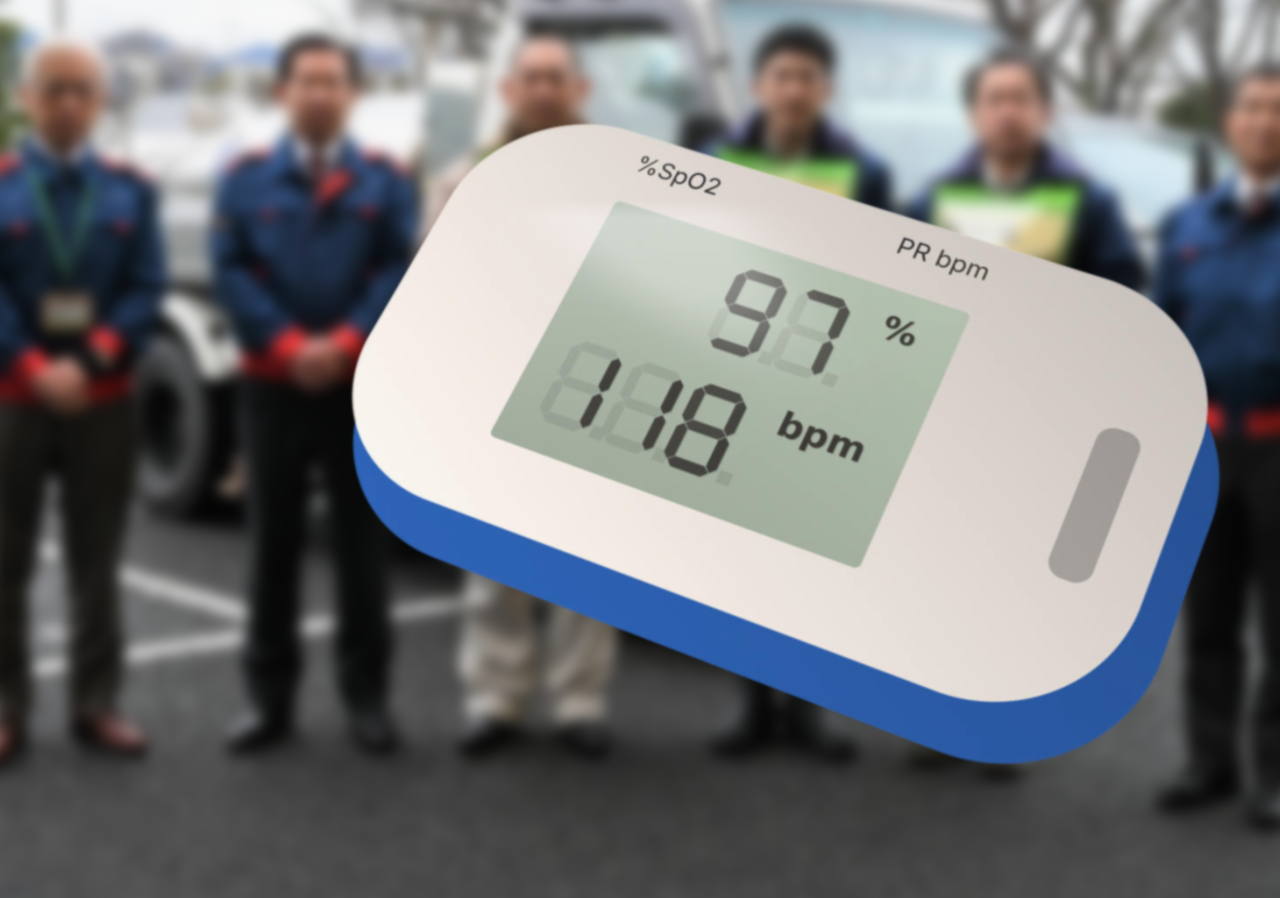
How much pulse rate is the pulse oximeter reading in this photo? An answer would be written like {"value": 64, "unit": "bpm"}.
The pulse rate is {"value": 118, "unit": "bpm"}
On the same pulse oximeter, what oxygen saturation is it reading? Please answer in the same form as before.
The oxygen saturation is {"value": 97, "unit": "%"}
